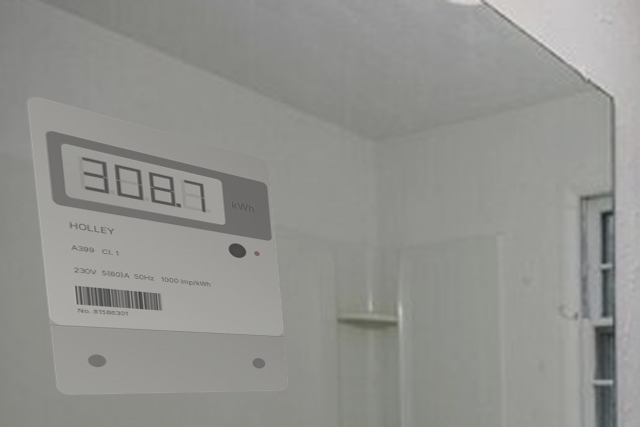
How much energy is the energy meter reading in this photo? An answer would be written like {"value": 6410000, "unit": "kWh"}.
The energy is {"value": 308.7, "unit": "kWh"}
